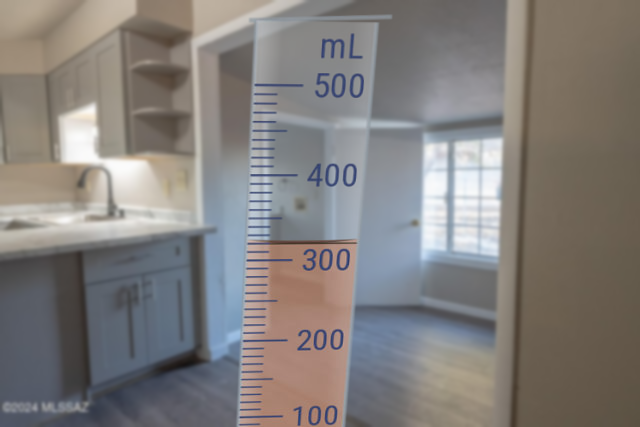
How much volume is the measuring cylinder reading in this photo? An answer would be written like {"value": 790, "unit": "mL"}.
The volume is {"value": 320, "unit": "mL"}
